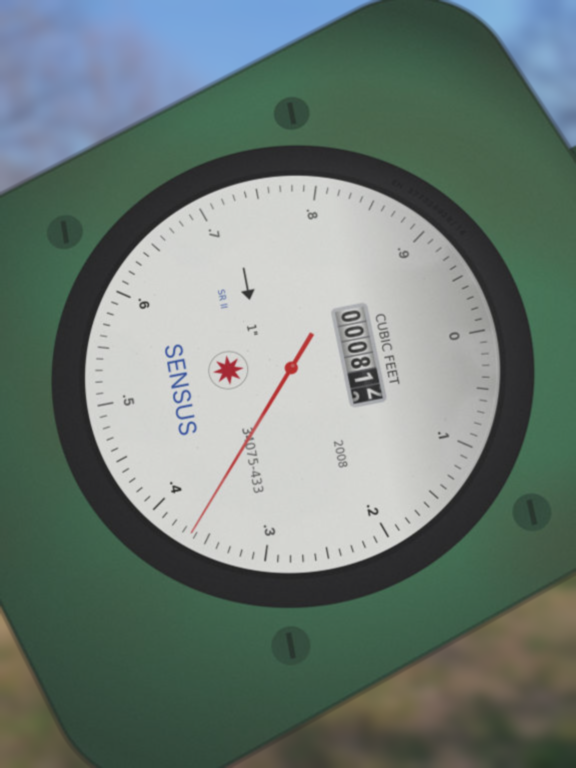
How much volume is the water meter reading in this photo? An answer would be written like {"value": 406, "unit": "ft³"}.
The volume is {"value": 812.36, "unit": "ft³"}
